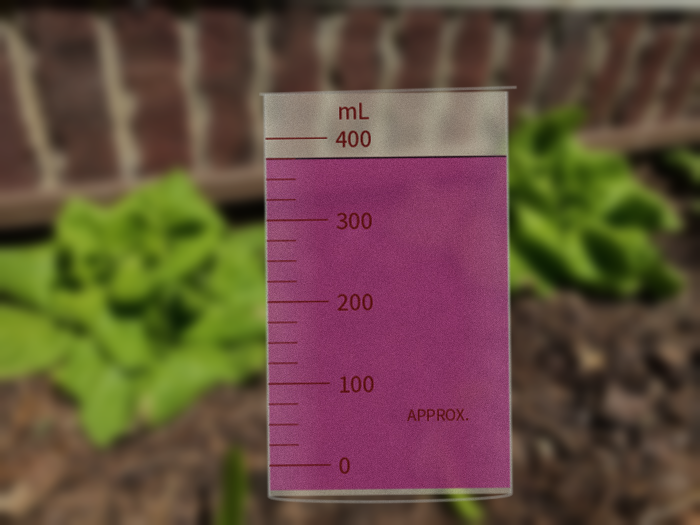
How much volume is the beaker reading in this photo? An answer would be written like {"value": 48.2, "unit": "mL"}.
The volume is {"value": 375, "unit": "mL"}
